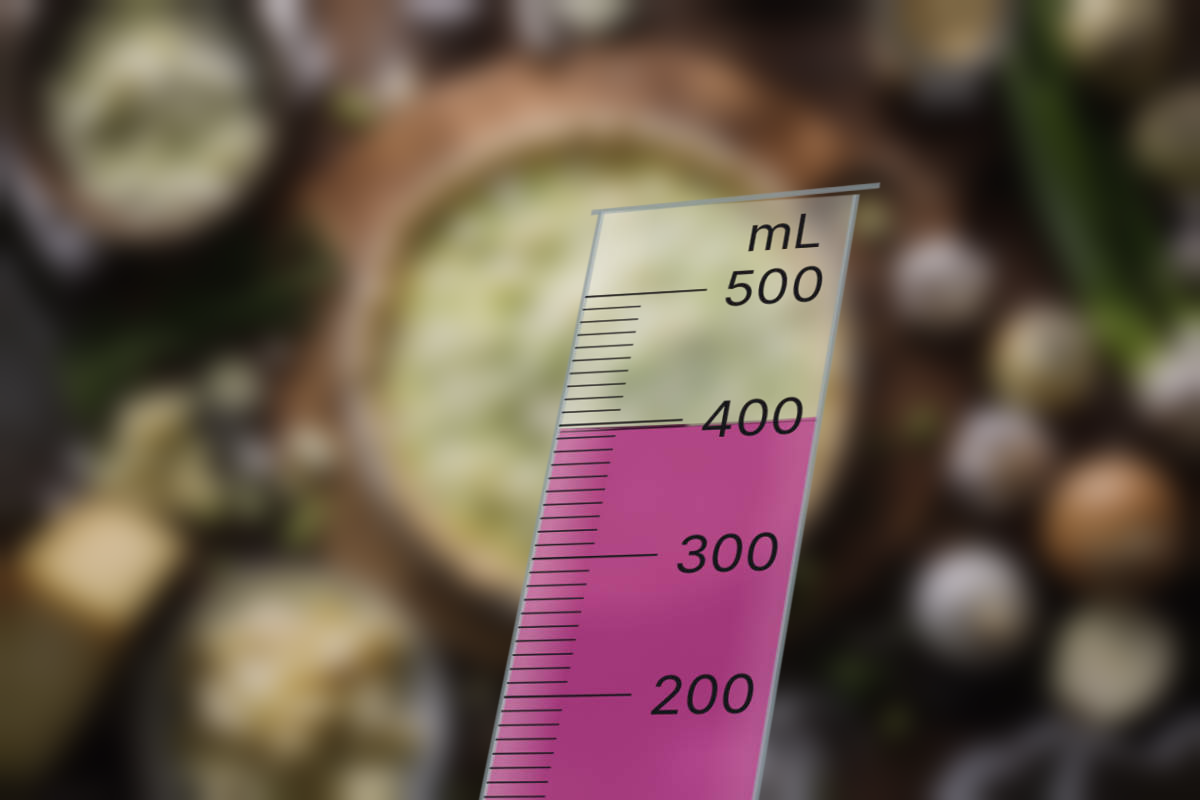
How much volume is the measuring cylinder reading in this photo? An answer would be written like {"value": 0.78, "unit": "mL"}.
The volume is {"value": 395, "unit": "mL"}
